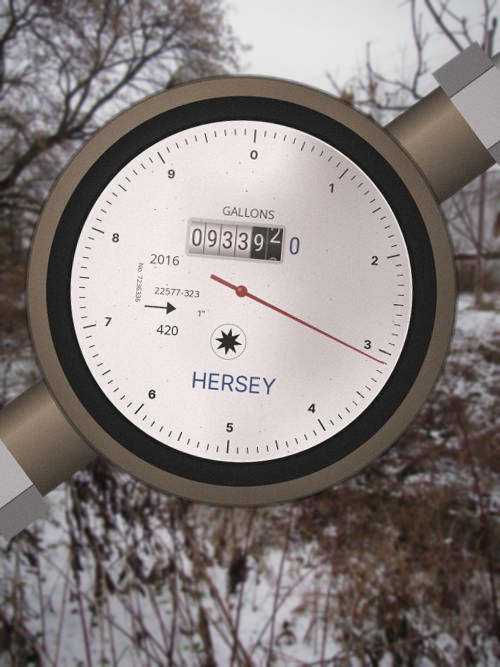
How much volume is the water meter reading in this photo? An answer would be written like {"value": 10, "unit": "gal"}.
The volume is {"value": 933923.1, "unit": "gal"}
